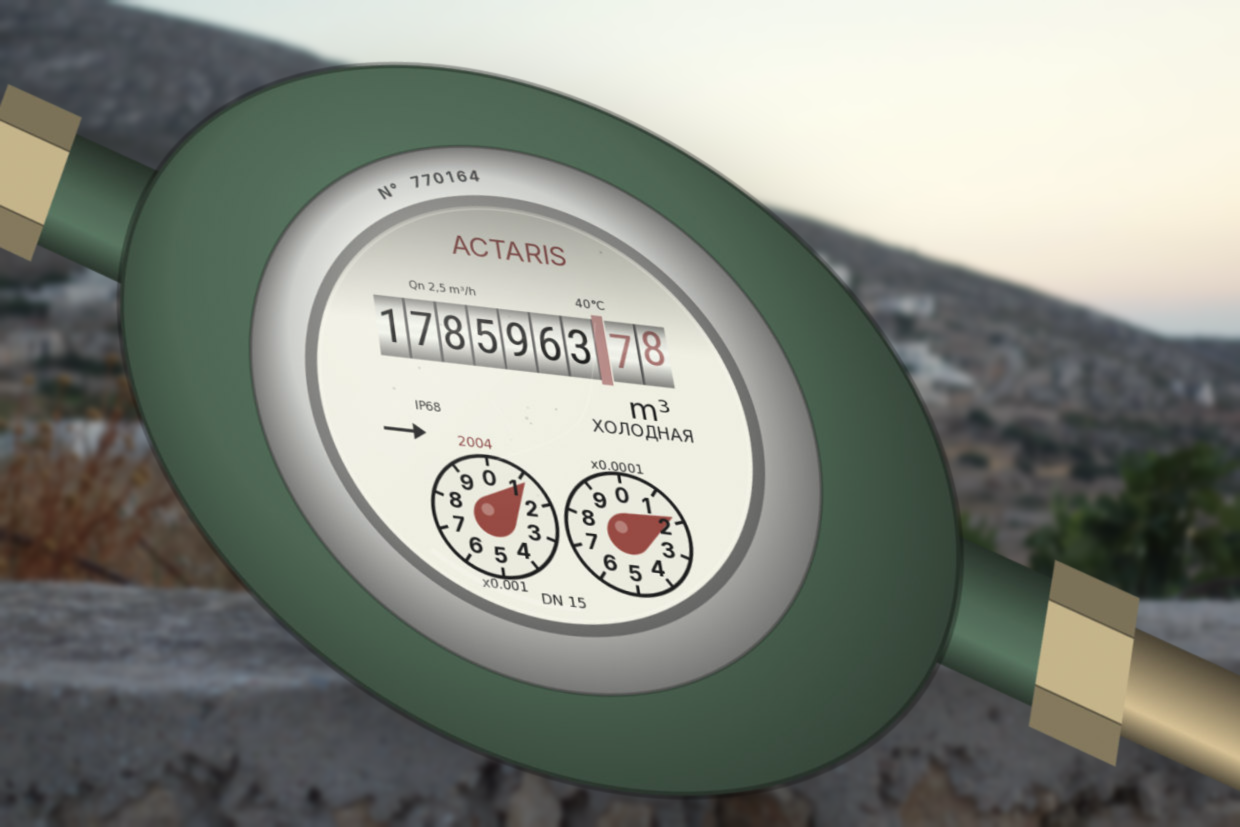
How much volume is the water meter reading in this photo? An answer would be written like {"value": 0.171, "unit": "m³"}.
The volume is {"value": 1785963.7811, "unit": "m³"}
